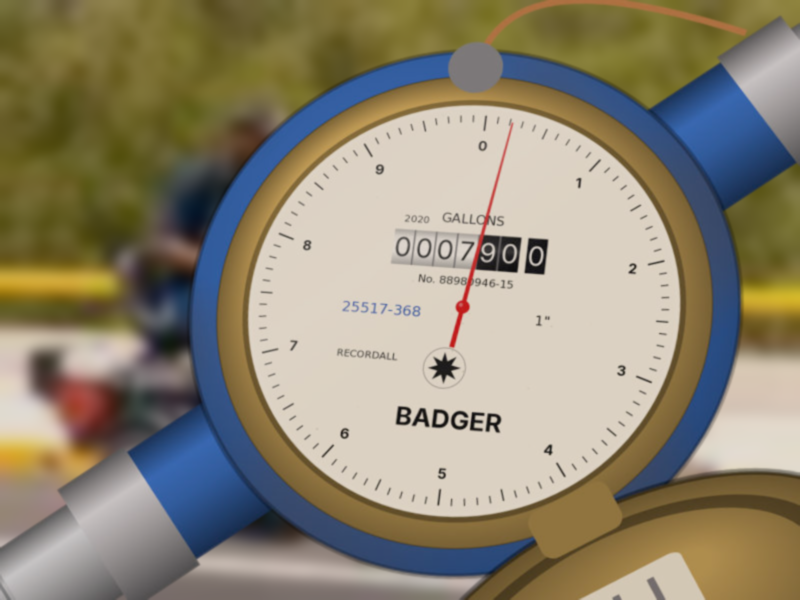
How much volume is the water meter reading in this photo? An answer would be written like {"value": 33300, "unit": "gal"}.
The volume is {"value": 7900.2, "unit": "gal"}
